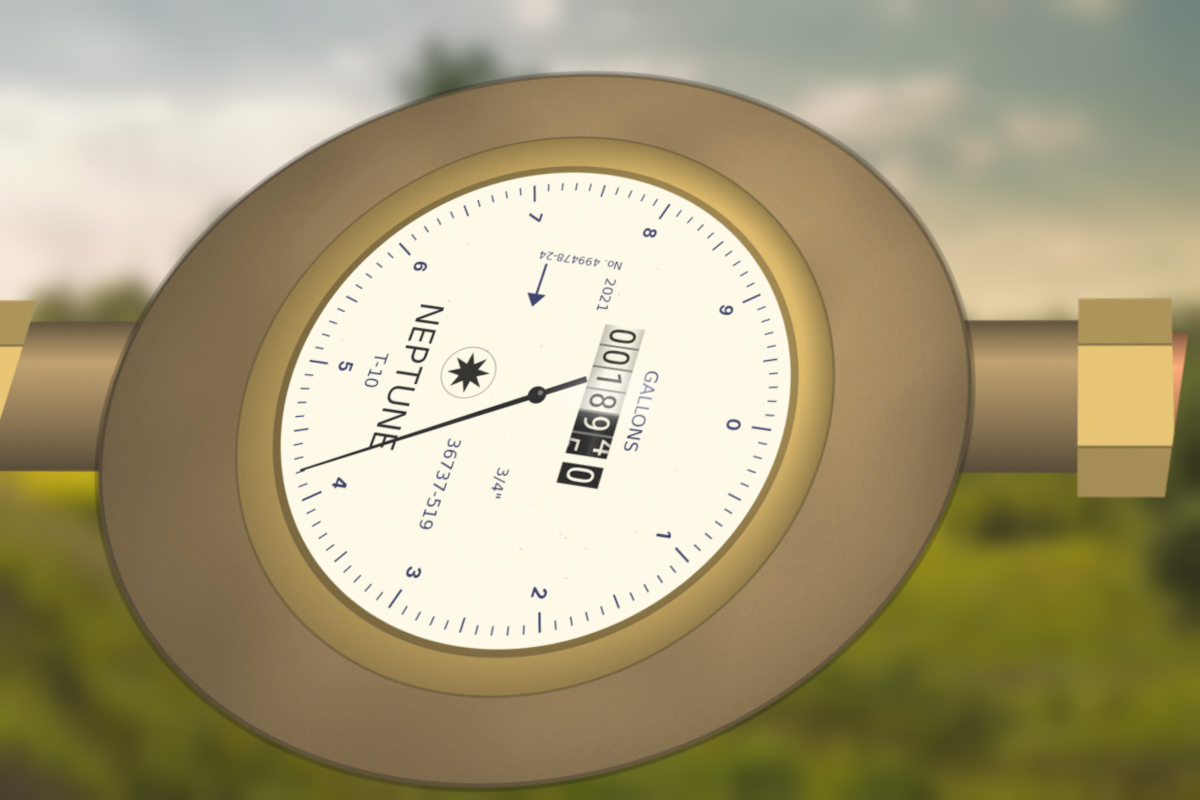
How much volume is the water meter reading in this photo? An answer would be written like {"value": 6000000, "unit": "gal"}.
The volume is {"value": 18944.2, "unit": "gal"}
